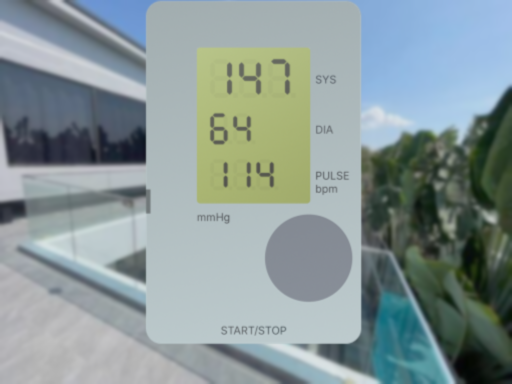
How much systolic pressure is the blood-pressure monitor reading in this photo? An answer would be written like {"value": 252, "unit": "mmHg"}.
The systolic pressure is {"value": 147, "unit": "mmHg"}
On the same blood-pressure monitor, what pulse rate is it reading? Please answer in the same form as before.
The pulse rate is {"value": 114, "unit": "bpm"}
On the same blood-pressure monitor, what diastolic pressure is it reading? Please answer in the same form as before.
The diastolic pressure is {"value": 64, "unit": "mmHg"}
